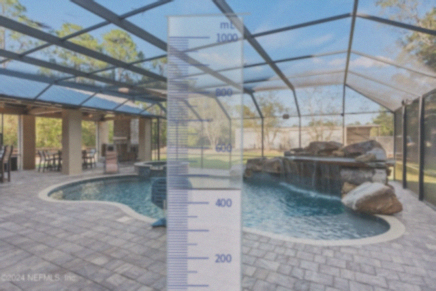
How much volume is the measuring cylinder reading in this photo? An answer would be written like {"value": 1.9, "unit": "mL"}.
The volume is {"value": 450, "unit": "mL"}
